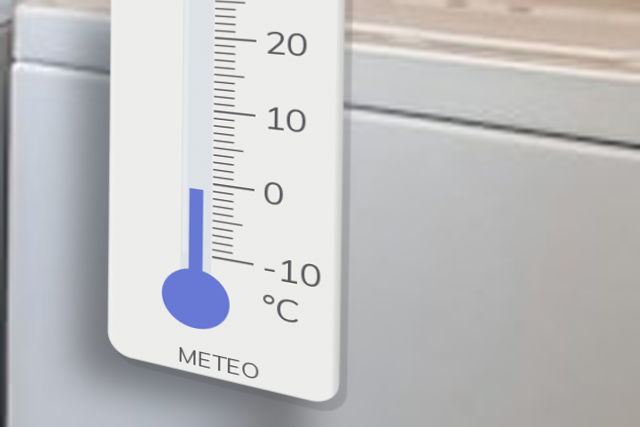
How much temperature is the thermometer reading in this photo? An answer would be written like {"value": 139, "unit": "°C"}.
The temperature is {"value": -1, "unit": "°C"}
